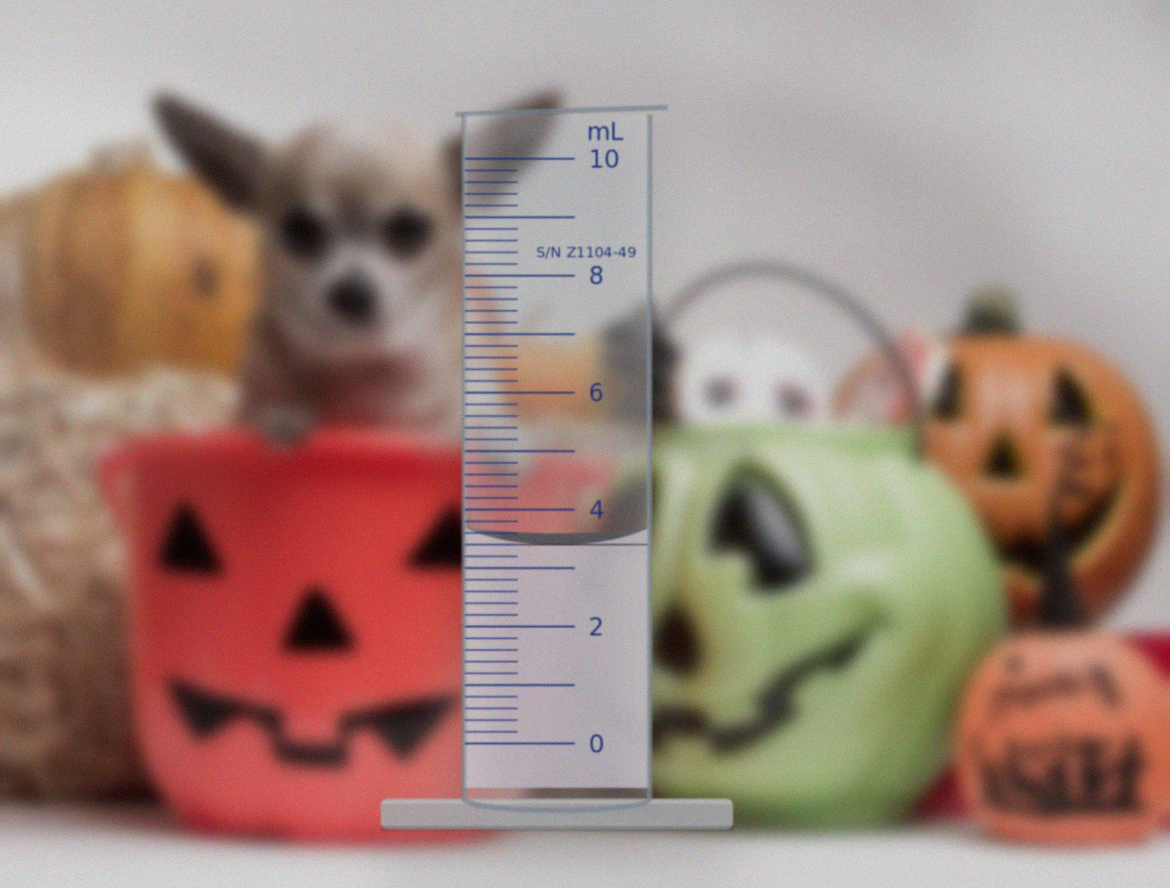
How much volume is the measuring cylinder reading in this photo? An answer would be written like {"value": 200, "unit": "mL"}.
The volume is {"value": 3.4, "unit": "mL"}
